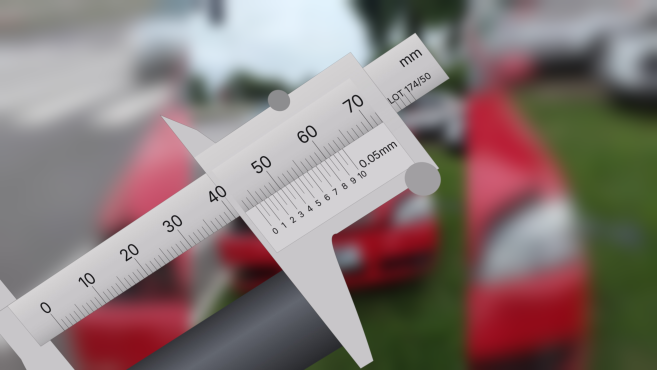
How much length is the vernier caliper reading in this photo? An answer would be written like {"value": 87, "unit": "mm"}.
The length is {"value": 44.4, "unit": "mm"}
